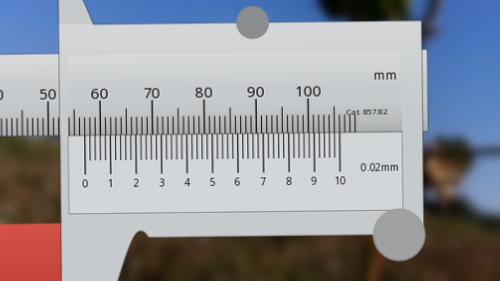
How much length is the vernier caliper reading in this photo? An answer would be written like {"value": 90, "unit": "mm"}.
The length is {"value": 57.0, "unit": "mm"}
